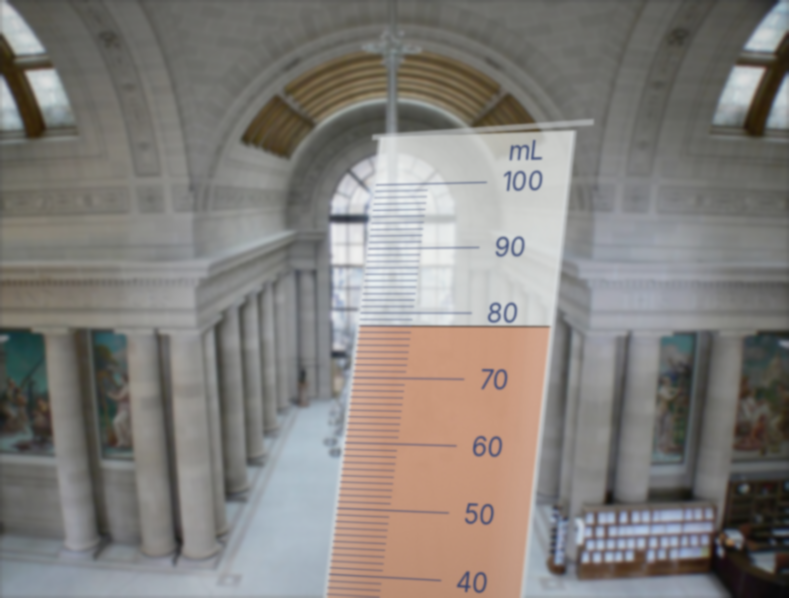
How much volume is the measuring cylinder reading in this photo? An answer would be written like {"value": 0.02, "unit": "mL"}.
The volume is {"value": 78, "unit": "mL"}
